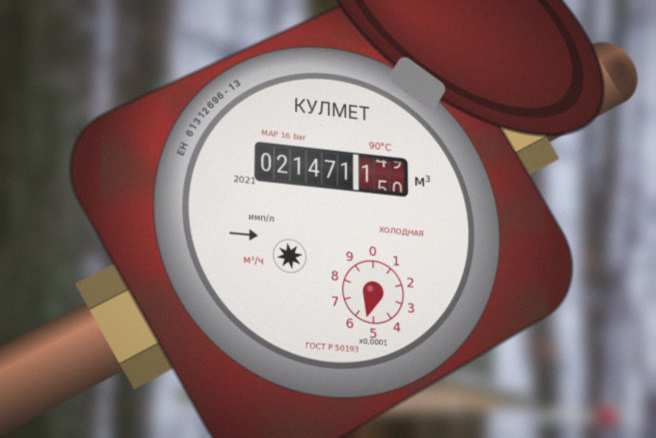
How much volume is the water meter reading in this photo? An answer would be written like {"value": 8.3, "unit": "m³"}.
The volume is {"value": 21471.1495, "unit": "m³"}
